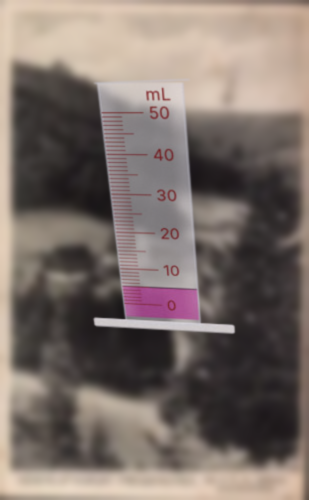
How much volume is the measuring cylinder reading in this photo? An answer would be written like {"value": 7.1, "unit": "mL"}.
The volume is {"value": 5, "unit": "mL"}
